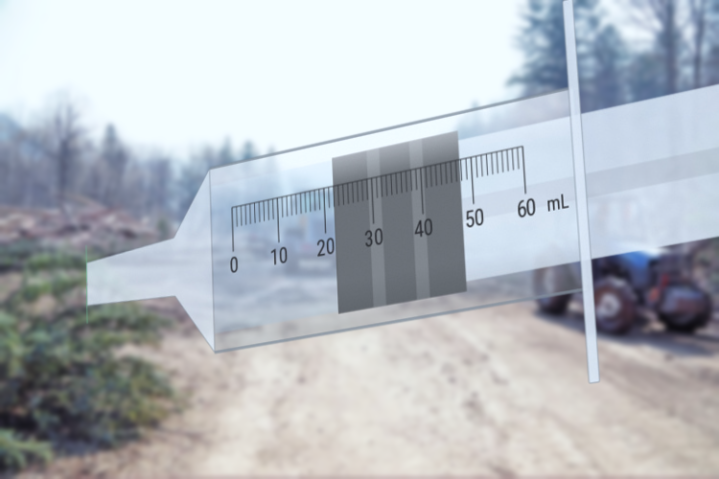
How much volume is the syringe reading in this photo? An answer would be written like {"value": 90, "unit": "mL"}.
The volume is {"value": 22, "unit": "mL"}
